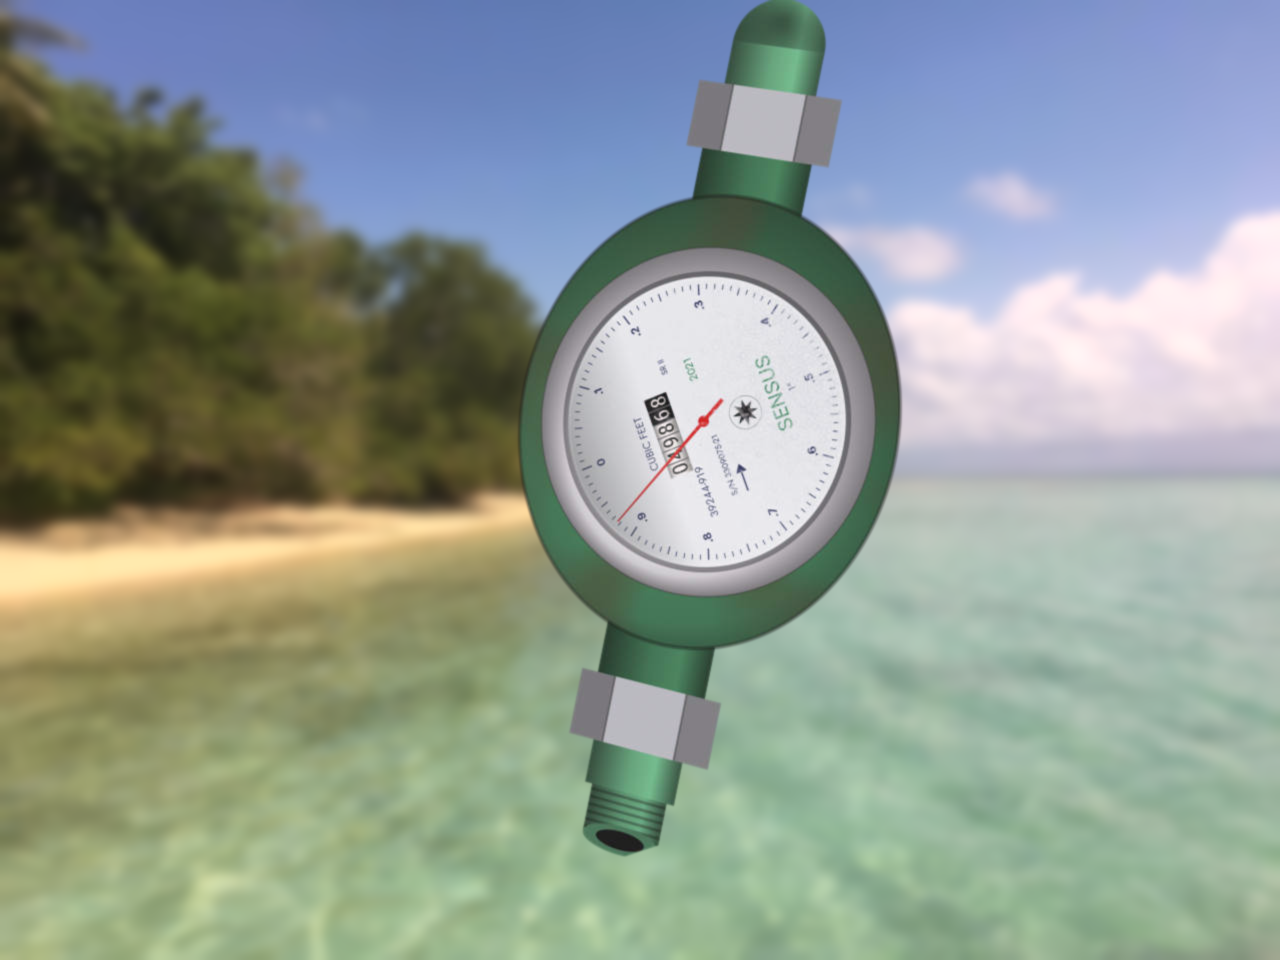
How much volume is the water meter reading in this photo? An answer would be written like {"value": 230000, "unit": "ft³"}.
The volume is {"value": 49867.92, "unit": "ft³"}
